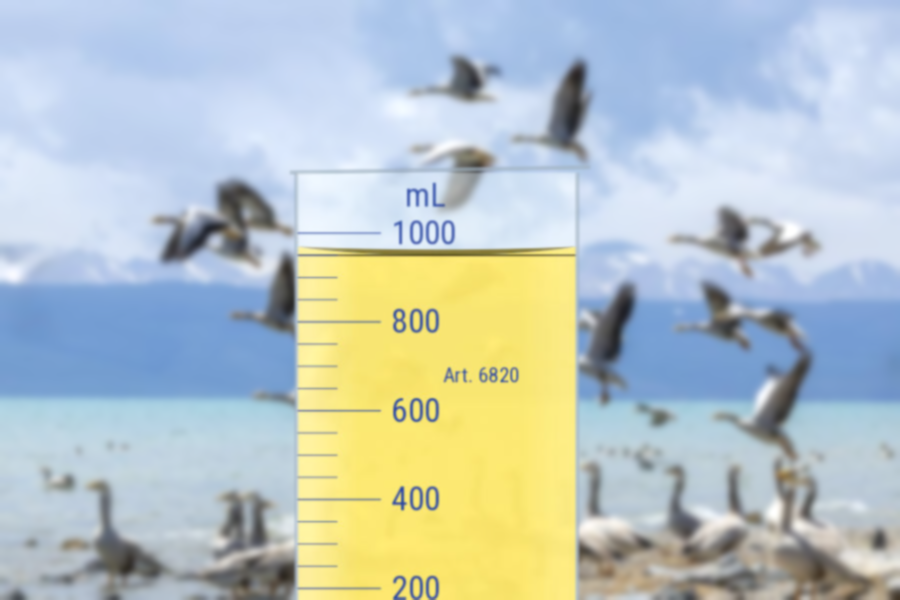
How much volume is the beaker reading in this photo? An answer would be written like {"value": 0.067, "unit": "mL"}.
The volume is {"value": 950, "unit": "mL"}
